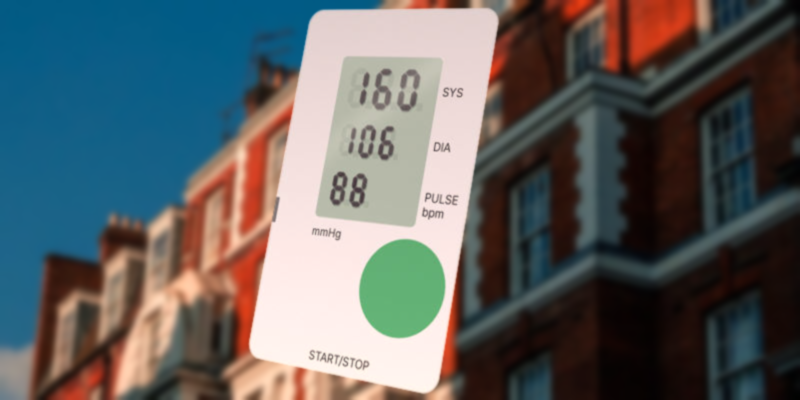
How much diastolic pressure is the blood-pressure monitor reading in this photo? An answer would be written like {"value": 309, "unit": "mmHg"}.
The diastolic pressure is {"value": 106, "unit": "mmHg"}
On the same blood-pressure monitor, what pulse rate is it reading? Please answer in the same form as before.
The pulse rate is {"value": 88, "unit": "bpm"}
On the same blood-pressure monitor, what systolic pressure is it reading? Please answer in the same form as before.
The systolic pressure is {"value": 160, "unit": "mmHg"}
